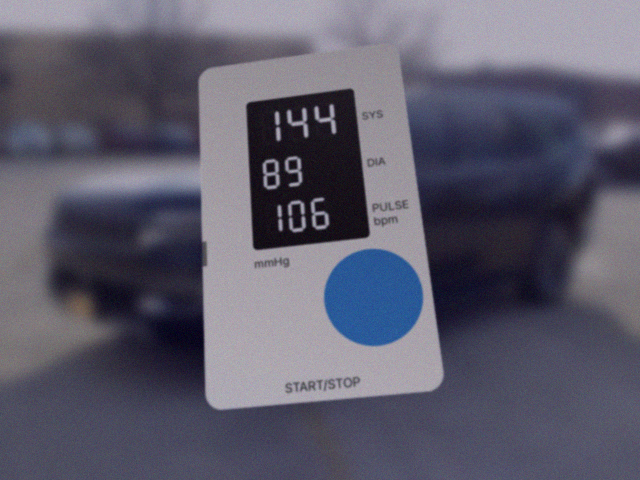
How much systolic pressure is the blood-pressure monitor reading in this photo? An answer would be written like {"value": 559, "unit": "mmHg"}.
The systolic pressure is {"value": 144, "unit": "mmHg"}
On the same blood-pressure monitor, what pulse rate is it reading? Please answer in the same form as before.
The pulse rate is {"value": 106, "unit": "bpm"}
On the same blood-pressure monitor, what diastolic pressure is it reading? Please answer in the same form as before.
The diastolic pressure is {"value": 89, "unit": "mmHg"}
